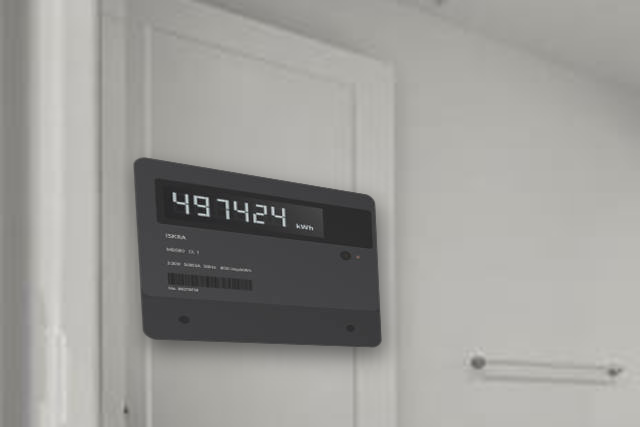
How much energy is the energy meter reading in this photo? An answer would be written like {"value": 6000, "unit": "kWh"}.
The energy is {"value": 497424, "unit": "kWh"}
